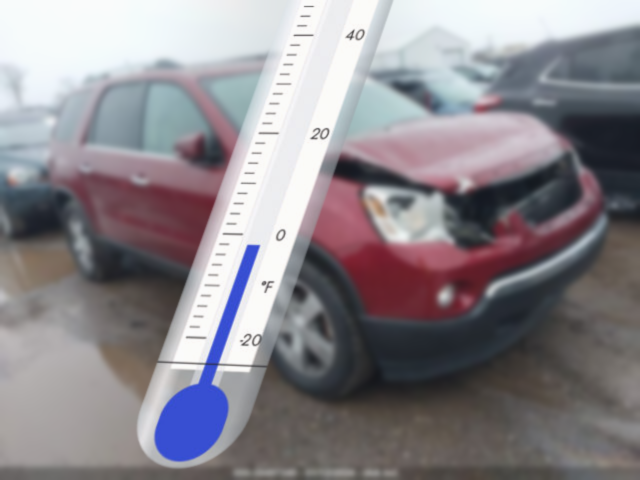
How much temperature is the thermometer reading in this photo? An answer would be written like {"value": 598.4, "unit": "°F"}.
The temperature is {"value": -2, "unit": "°F"}
